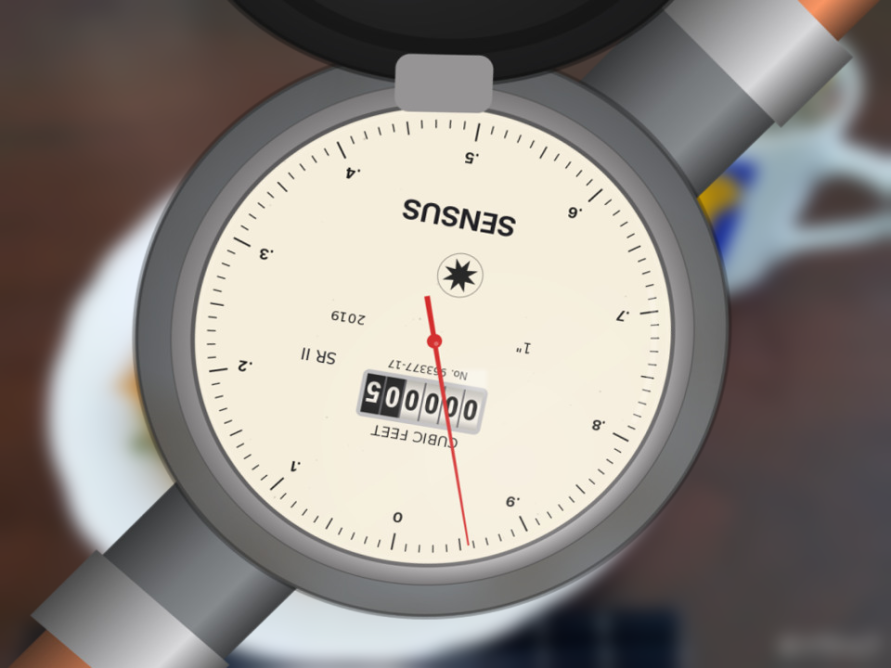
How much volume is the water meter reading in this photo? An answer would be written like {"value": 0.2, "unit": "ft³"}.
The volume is {"value": 4.94, "unit": "ft³"}
